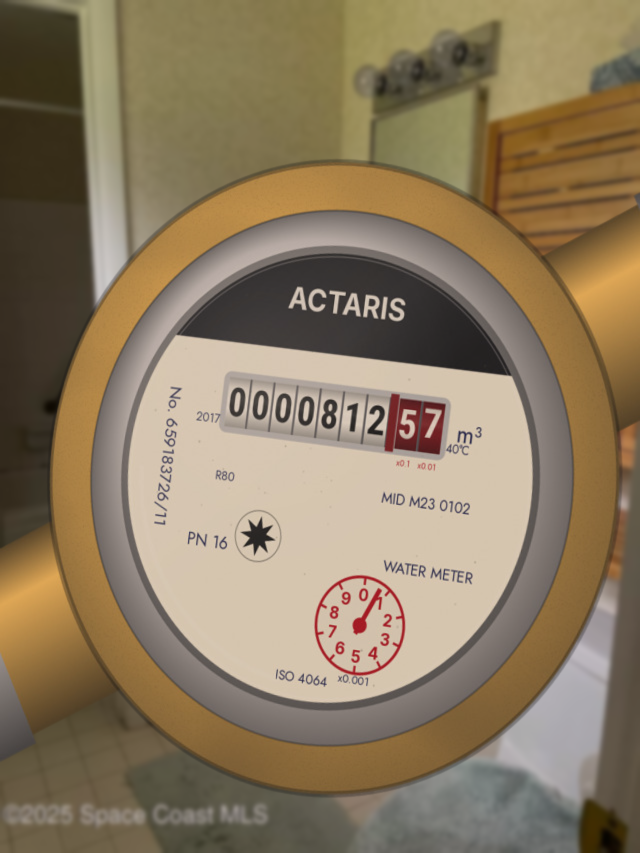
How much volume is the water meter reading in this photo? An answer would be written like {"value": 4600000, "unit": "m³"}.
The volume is {"value": 812.570, "unit": "m³"}
